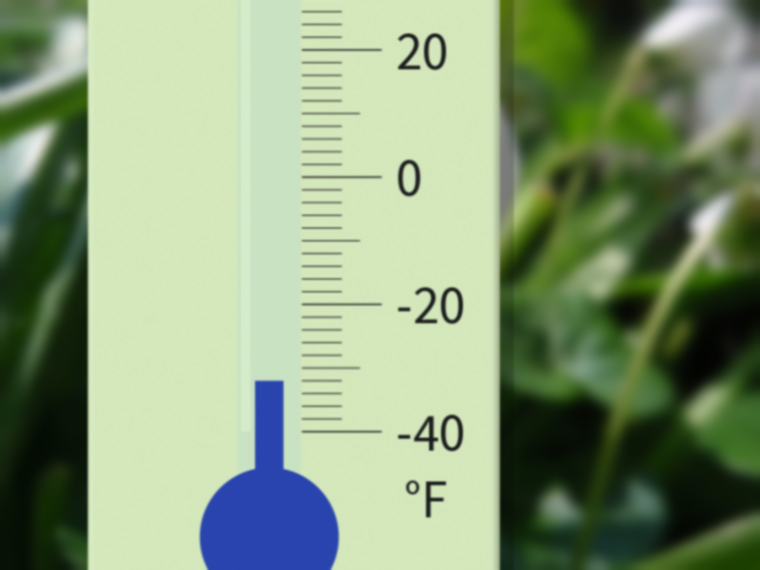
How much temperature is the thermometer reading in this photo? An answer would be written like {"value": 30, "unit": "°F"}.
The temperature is {"value": -32, "unit": "°F"}
